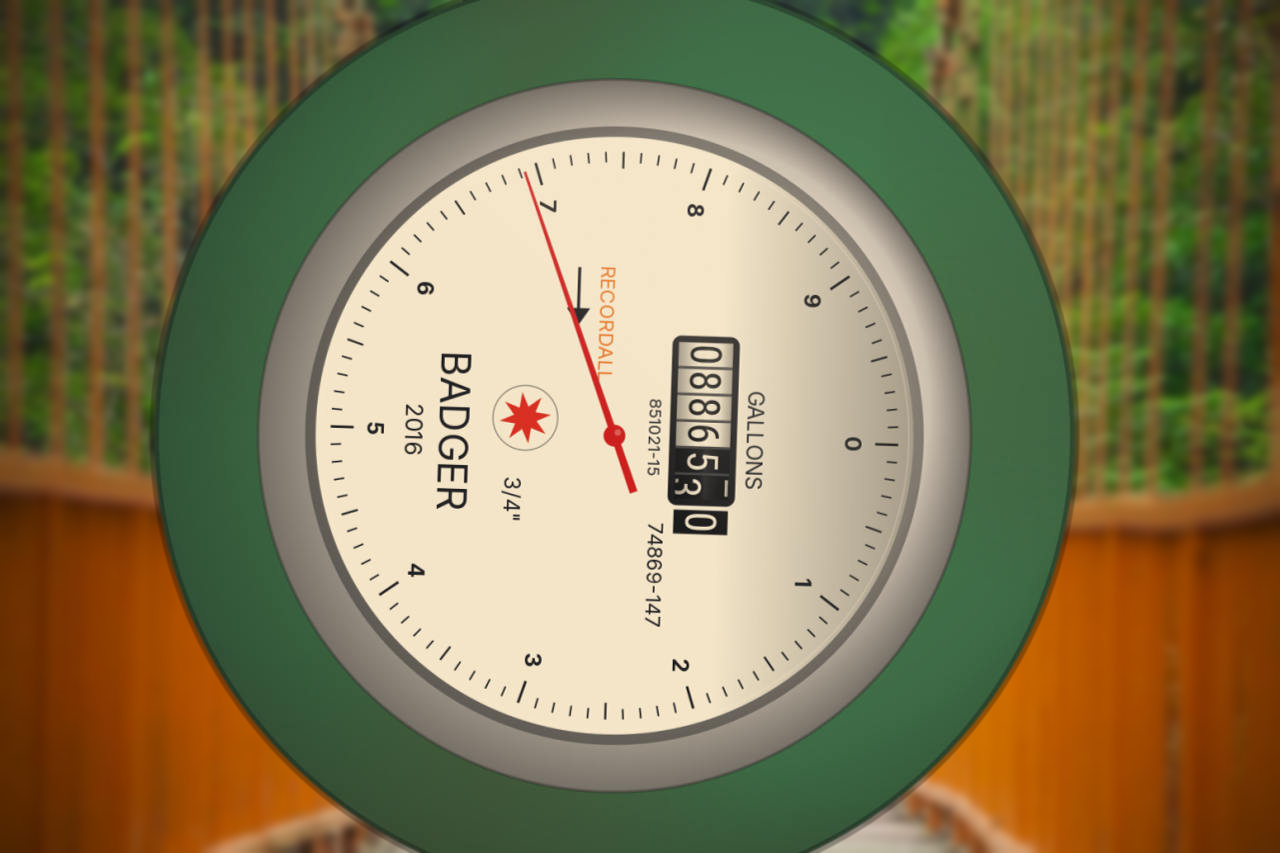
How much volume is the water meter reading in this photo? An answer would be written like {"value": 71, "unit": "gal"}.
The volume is {"value": 886526.9, "unit": "gal"}
